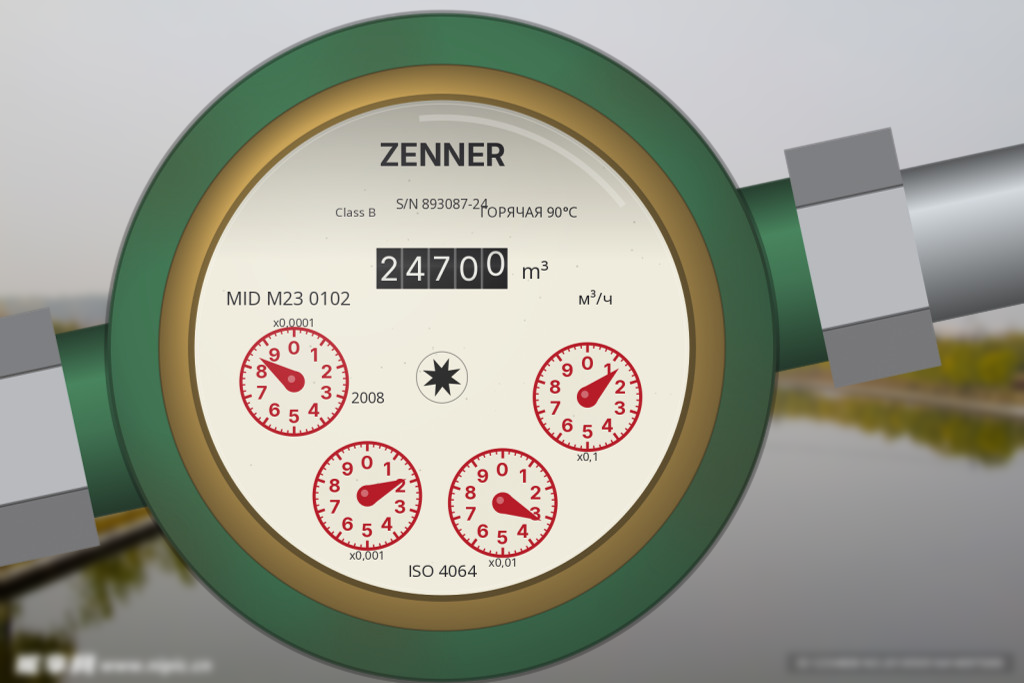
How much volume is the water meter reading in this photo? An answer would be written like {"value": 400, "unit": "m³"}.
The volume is {"value": 24700.1318, "unit": "m³"}
